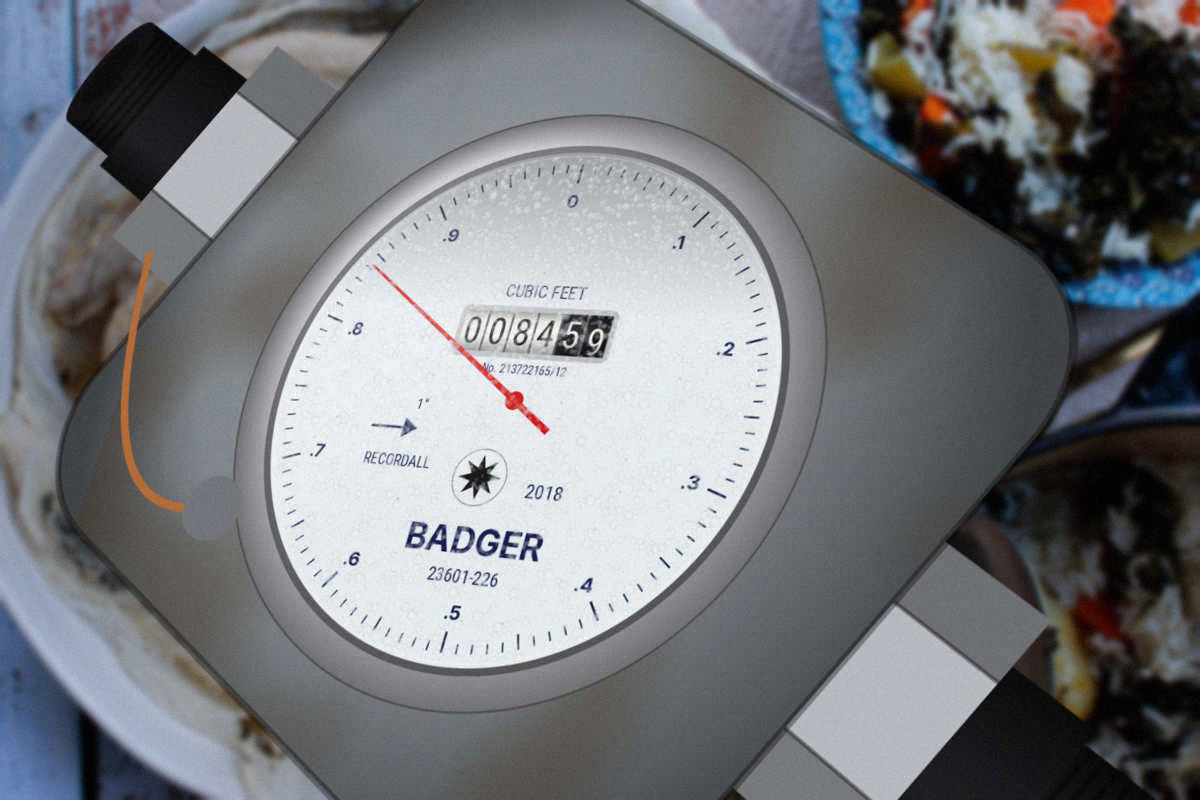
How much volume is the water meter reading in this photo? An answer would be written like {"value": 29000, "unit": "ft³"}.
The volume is {"value": 8458.84, "unit": "ft³"}
